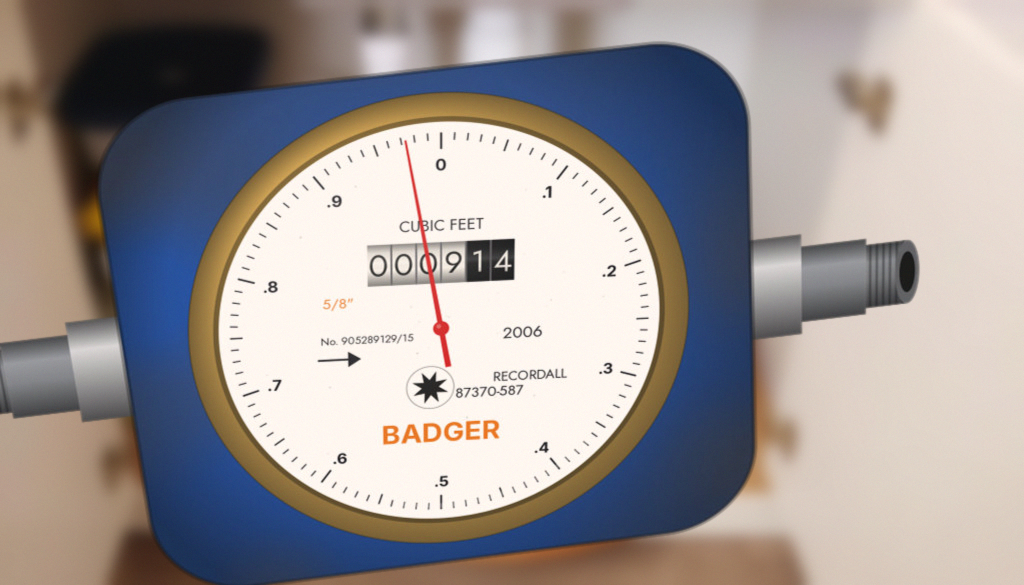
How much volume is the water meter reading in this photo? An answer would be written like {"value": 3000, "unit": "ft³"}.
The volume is {"value": 913.97, "unit": "ft³"}
